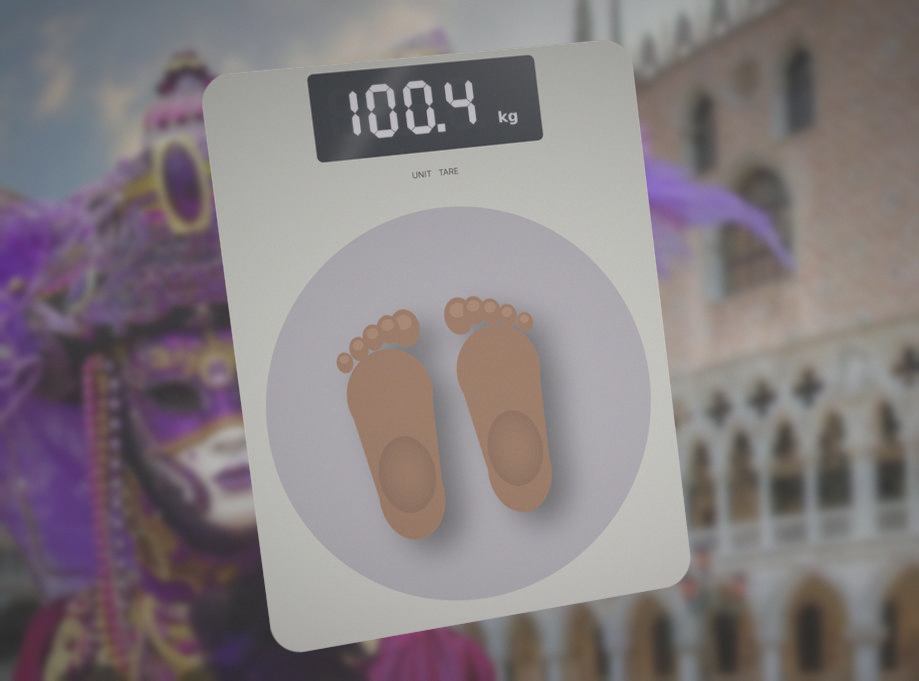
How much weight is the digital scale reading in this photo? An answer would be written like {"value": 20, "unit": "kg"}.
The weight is {"value": 100.4, "unit": "kg"}
